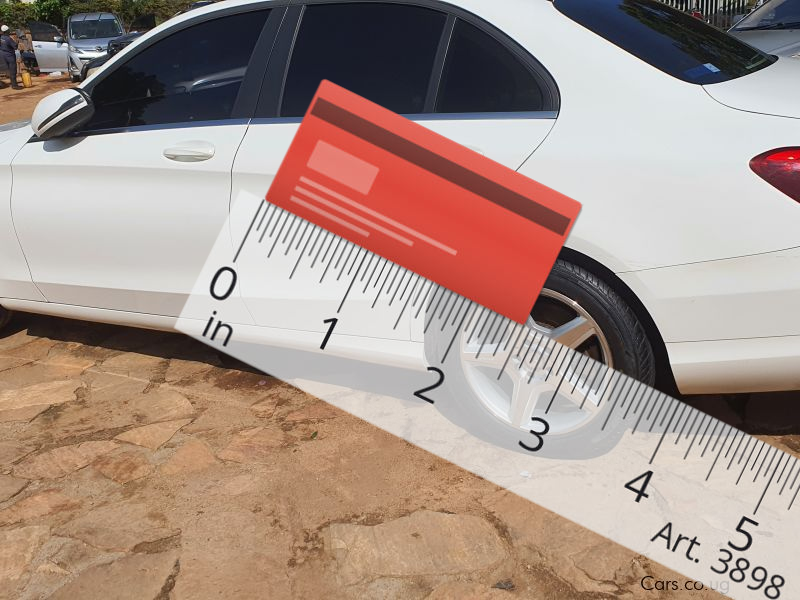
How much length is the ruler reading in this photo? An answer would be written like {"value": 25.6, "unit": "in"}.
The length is {"value": 2.5, "unit": "in"}
